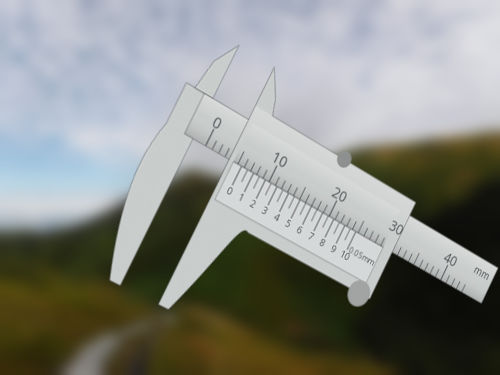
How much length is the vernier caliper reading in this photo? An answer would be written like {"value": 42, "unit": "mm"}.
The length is {"value": 5.6, "unit": "mm"}
